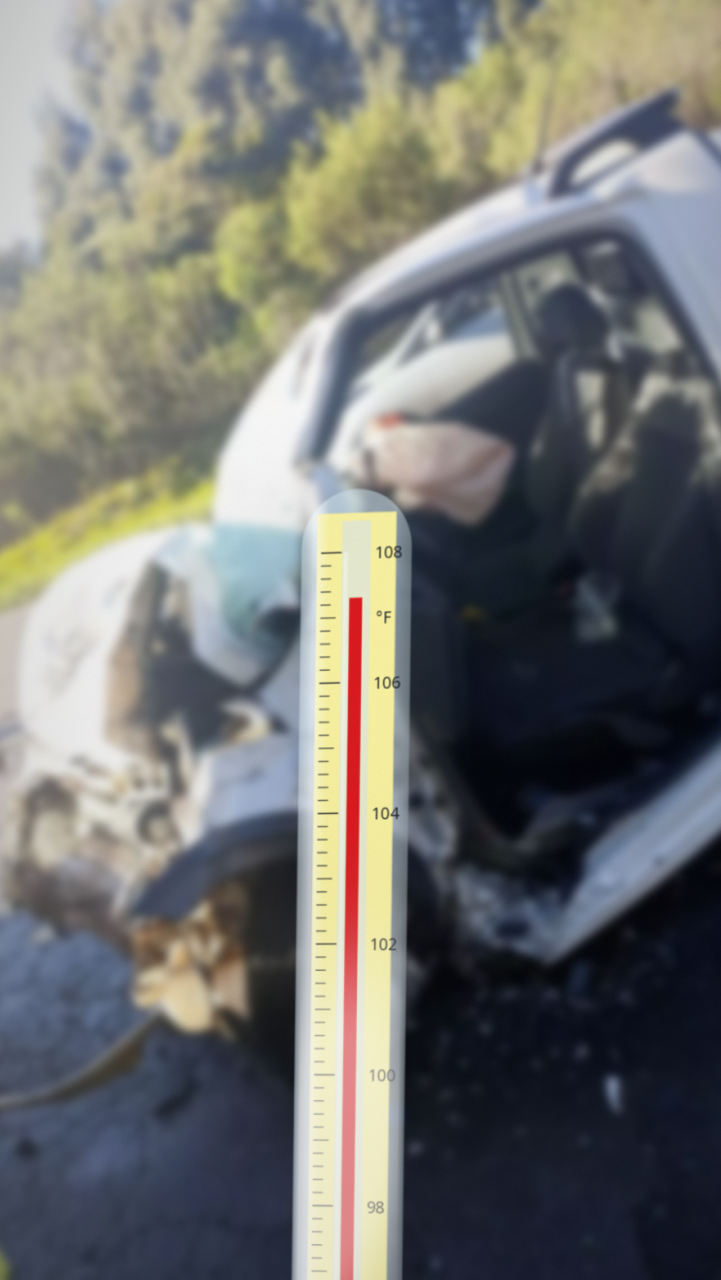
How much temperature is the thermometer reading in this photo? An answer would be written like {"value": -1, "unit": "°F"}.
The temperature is {"value": 107.3, "unit": "°F"}
